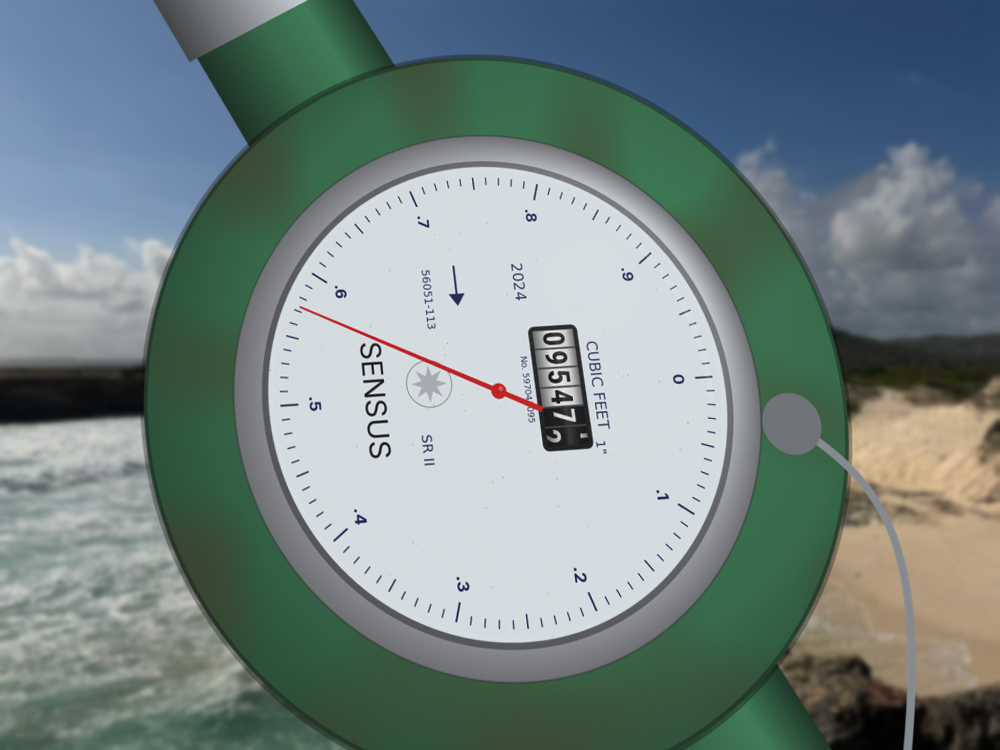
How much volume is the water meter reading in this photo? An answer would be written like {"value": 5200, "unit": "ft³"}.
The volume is {"value": 95471.57, "unit": "ft³"}
